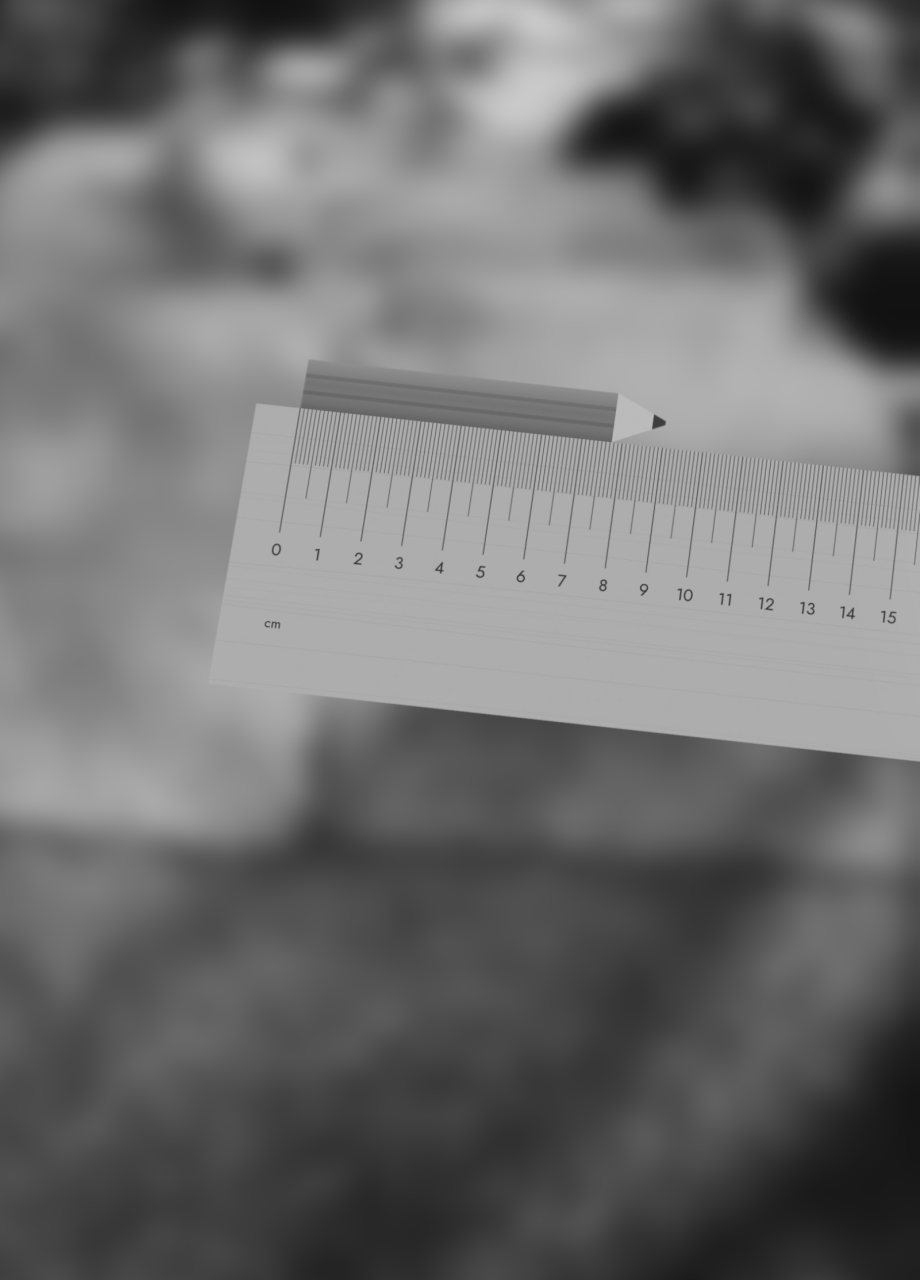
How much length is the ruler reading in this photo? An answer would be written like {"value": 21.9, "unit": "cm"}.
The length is {"value": 9, "unit": "cm"}
